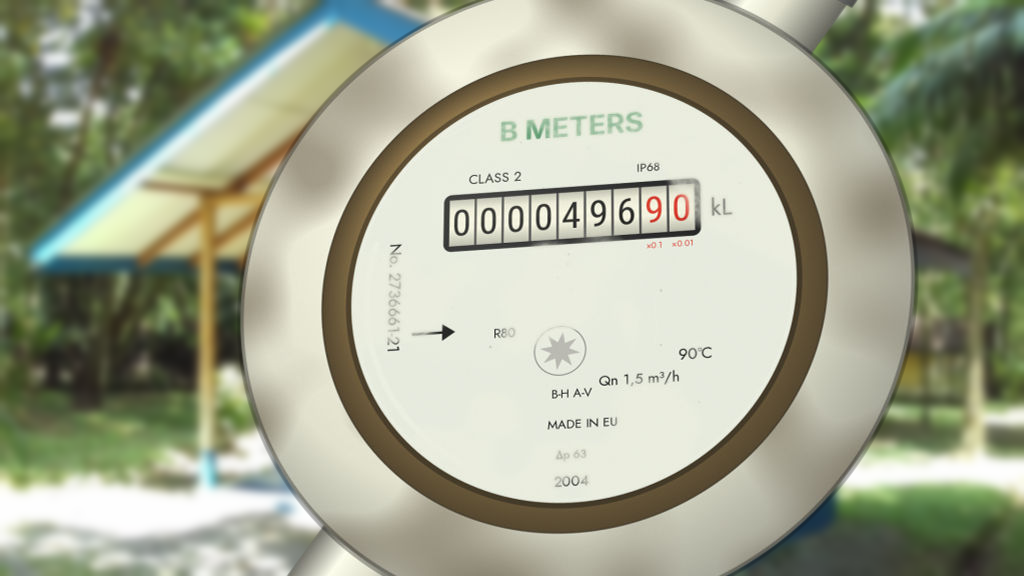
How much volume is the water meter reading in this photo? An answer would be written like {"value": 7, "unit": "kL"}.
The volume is {"value": 496.90, "unit": "kL"}
